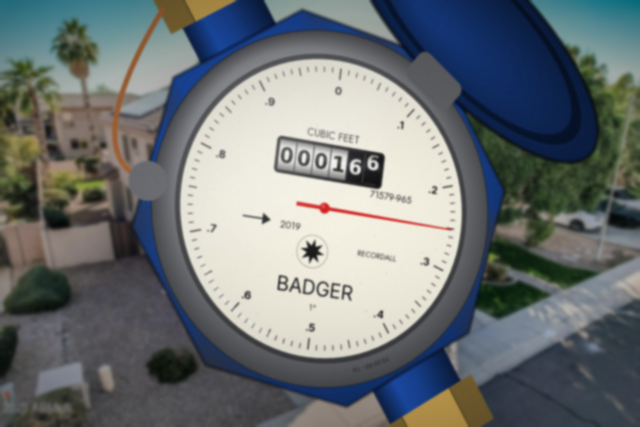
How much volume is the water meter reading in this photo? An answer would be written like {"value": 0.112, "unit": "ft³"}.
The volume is {"value": 166.25, "unit": "ft³"}
